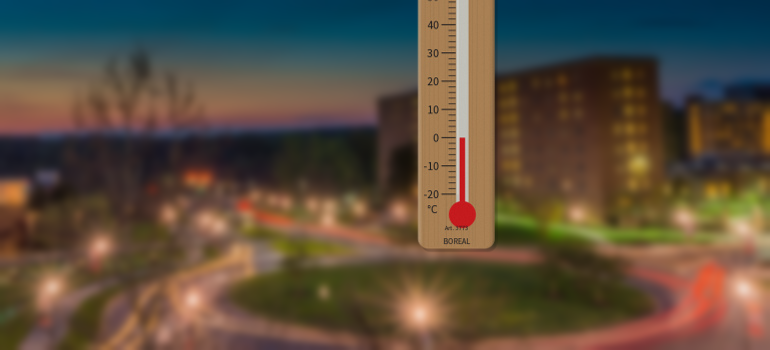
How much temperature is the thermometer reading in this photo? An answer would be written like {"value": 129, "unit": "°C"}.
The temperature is {"value": 0, "unit": "°C"}
